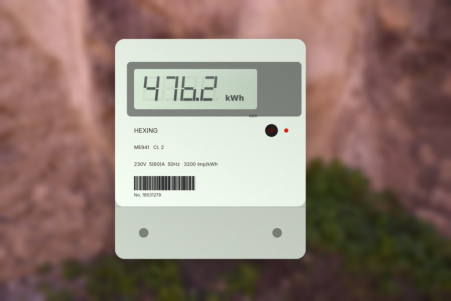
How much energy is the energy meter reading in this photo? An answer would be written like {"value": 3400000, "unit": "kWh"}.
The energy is {"value": 476.2, "unit": "kWh"}
